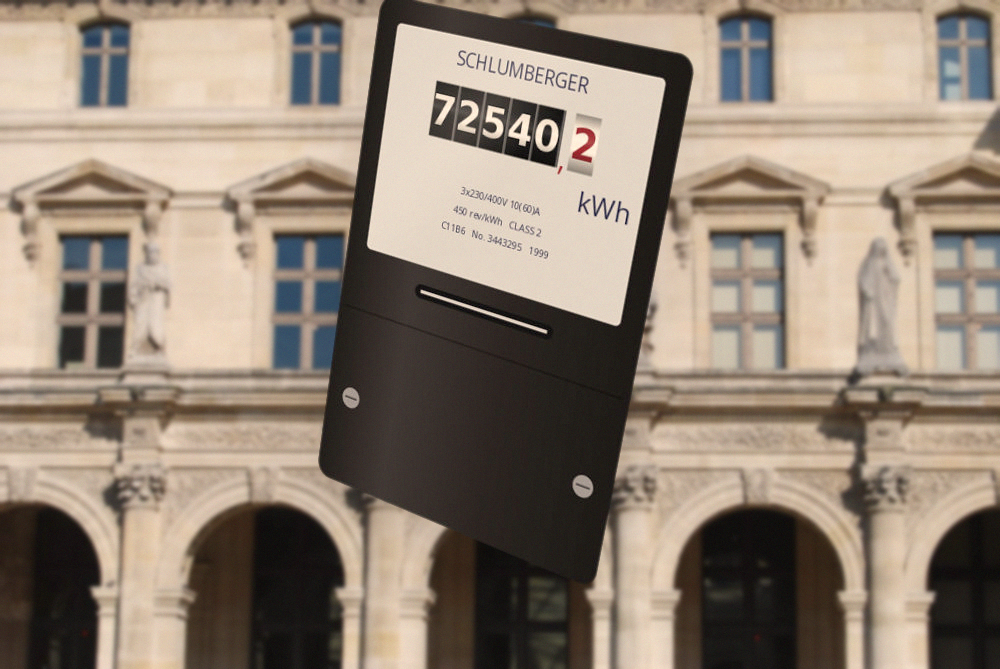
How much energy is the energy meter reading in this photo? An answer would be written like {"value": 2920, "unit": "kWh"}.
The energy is {"value": 72540.2, "unit": "kWh"}
